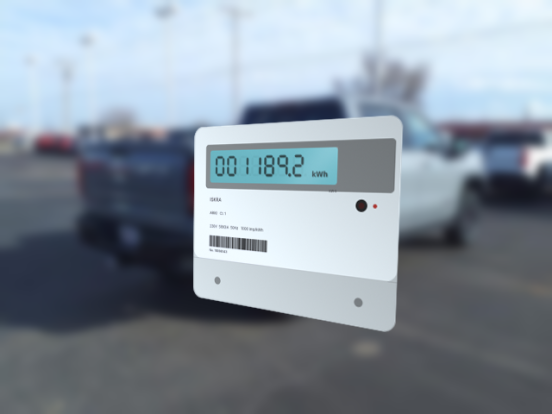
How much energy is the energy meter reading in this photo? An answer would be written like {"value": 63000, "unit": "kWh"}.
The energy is {"value": 1189.2, "unit": "kWh"}
